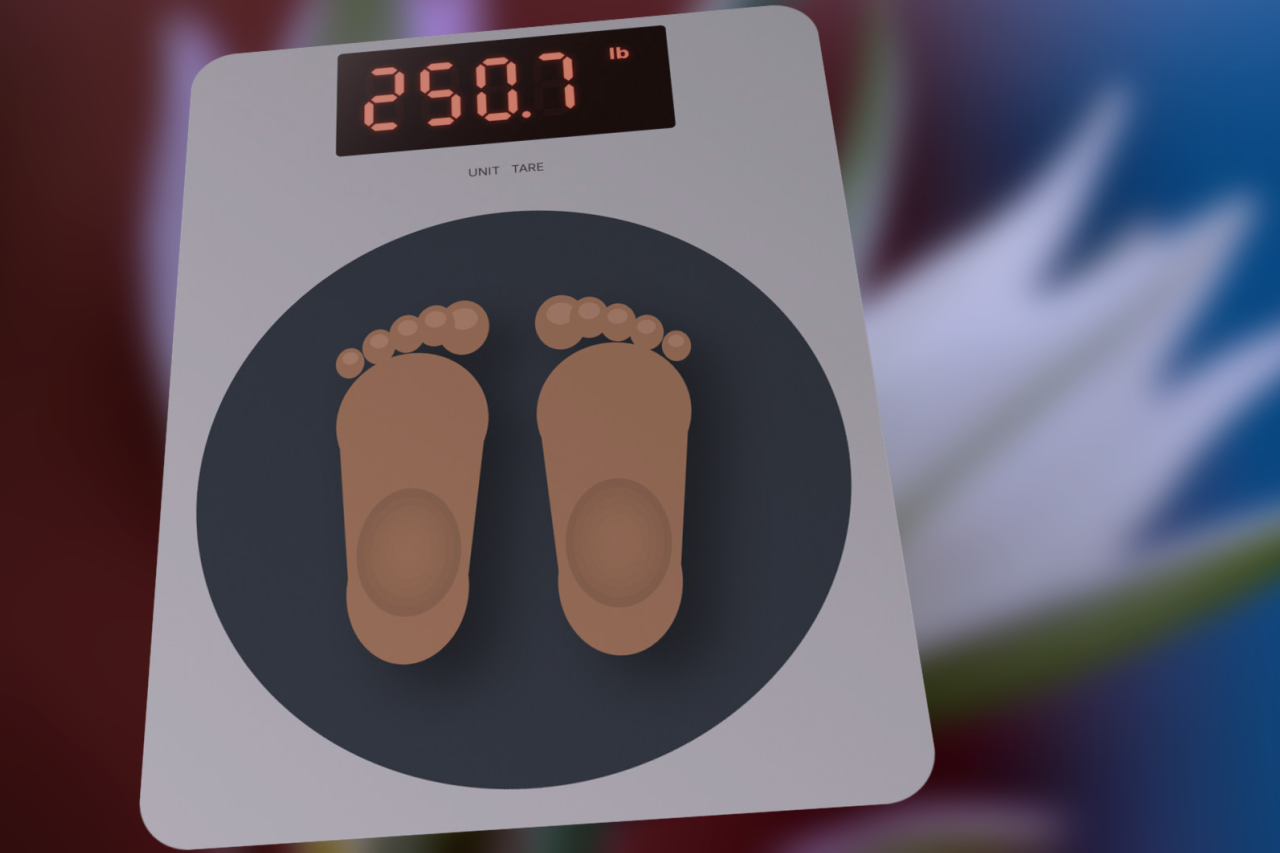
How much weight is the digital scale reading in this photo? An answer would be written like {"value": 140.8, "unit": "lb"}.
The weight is {"value": 250.7, "unit": "lb"}
